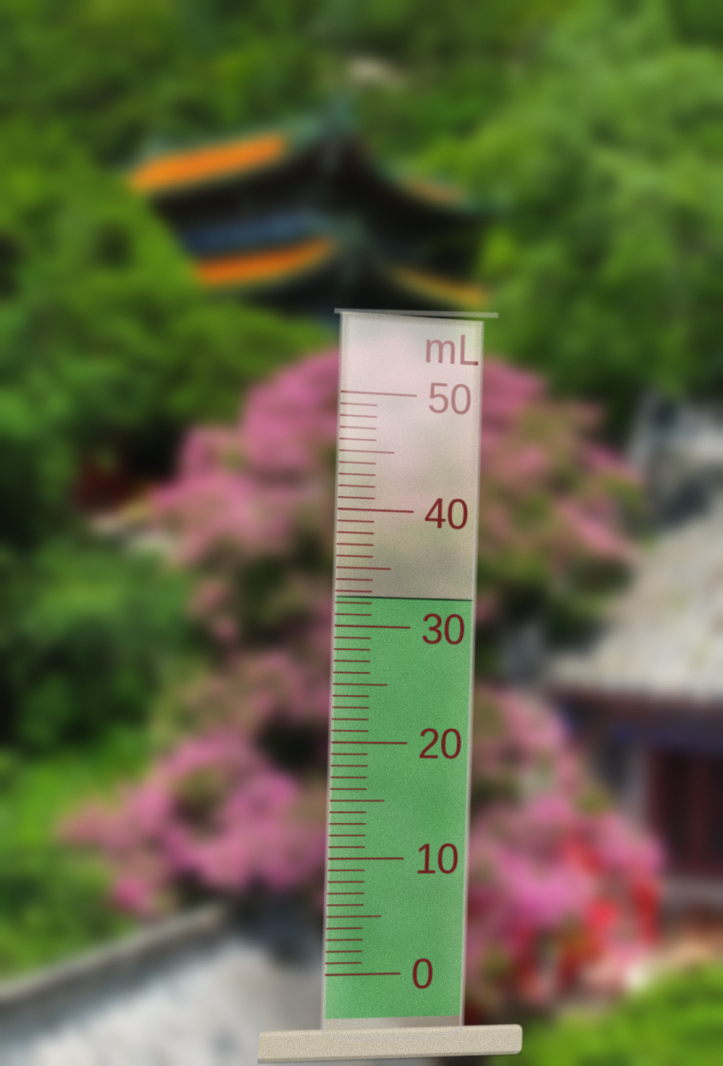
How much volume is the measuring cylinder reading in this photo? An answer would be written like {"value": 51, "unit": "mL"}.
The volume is {"value": 32.5, "unit": "mL"}
